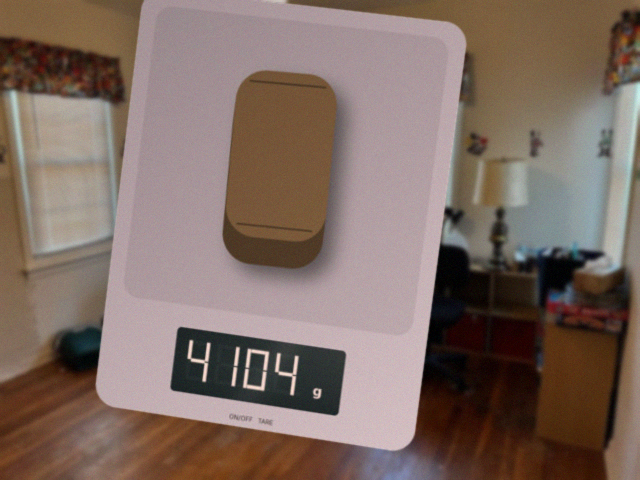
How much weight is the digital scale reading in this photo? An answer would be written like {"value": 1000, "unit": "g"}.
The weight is {"value": 4104, "unit": "g"}
